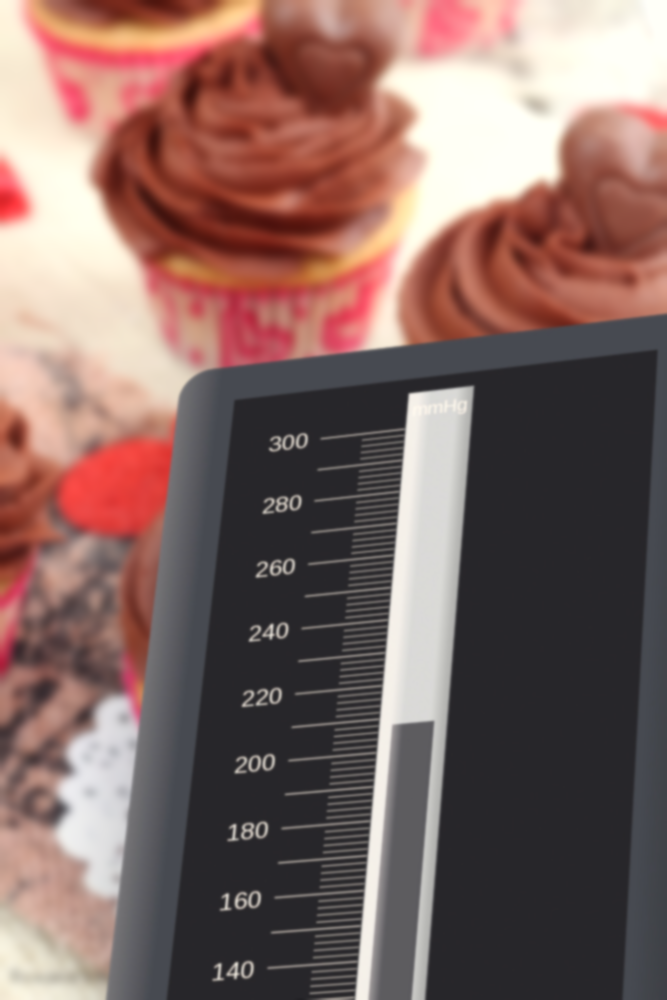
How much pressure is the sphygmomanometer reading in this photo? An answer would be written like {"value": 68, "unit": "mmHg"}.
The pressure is {"value": 208, "unit": "mmHg"}
